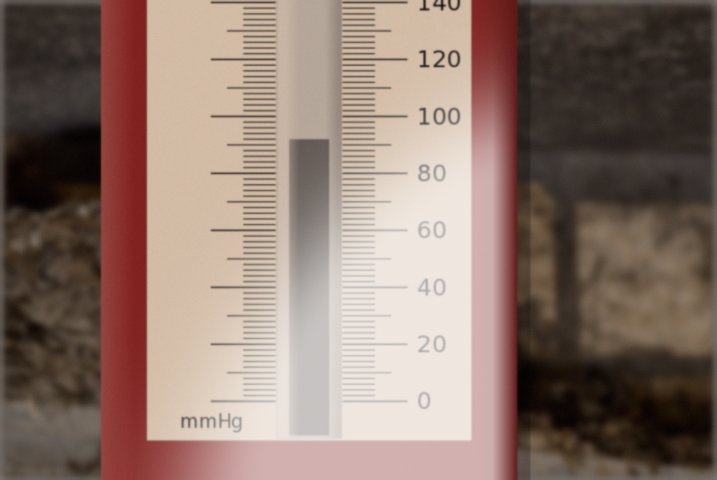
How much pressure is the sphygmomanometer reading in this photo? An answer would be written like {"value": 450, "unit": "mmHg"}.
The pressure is {"value": 92, "unit": "mmHg"}
